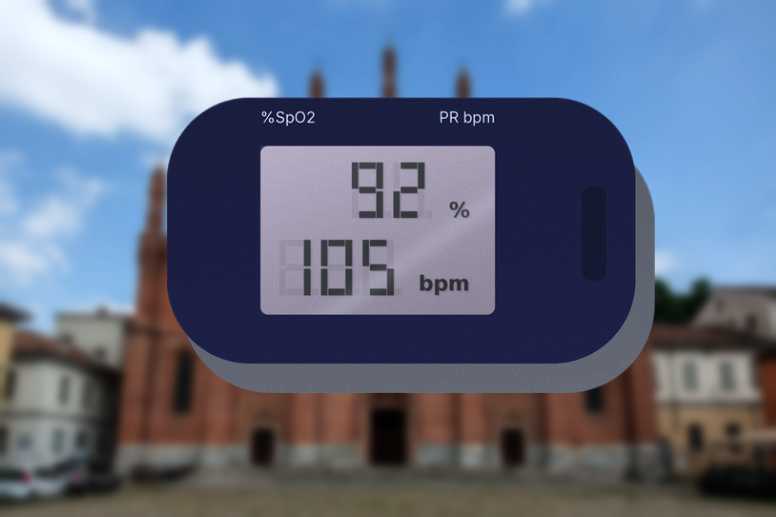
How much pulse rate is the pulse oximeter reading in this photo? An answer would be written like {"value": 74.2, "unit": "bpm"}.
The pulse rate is {"value": 105, "unit": "bpm"}
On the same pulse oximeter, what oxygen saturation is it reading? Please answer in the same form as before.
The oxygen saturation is {"value": 92, "unit": "%"}
